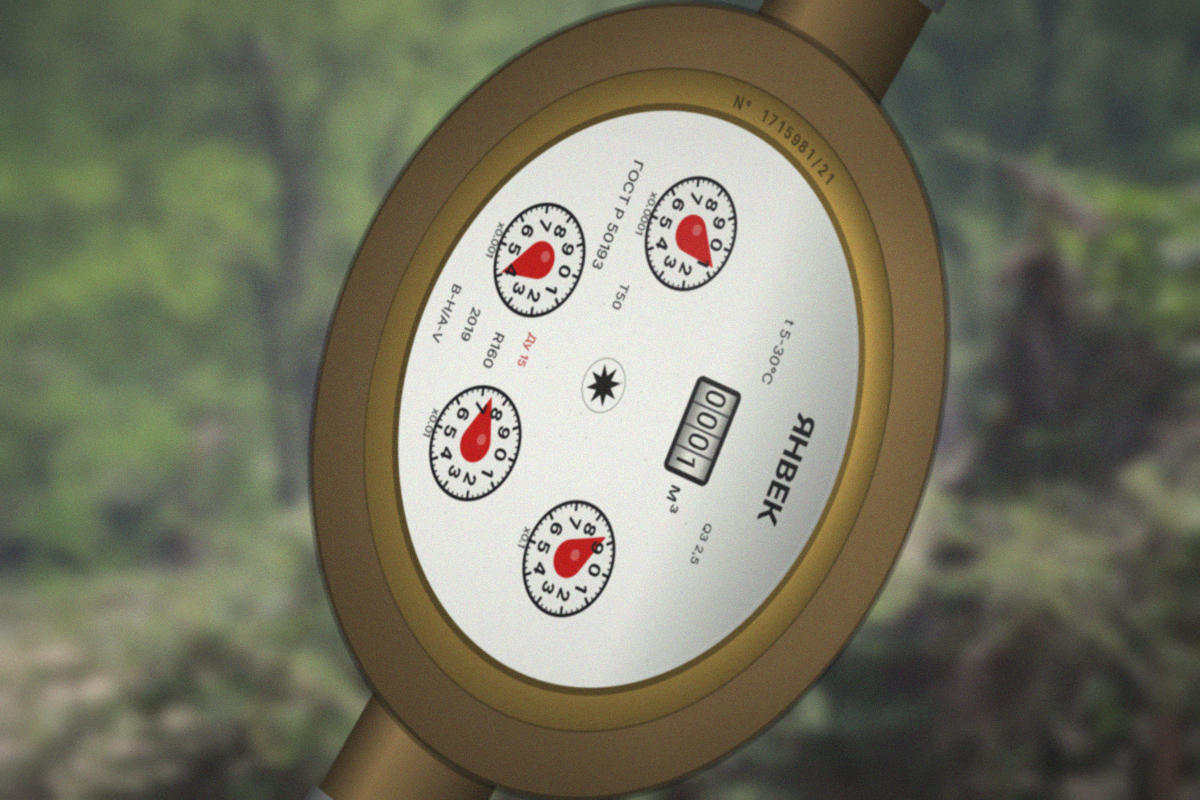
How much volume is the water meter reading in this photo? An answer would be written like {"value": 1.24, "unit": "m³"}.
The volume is {"value": 0.8740, "unit": "m³"}
